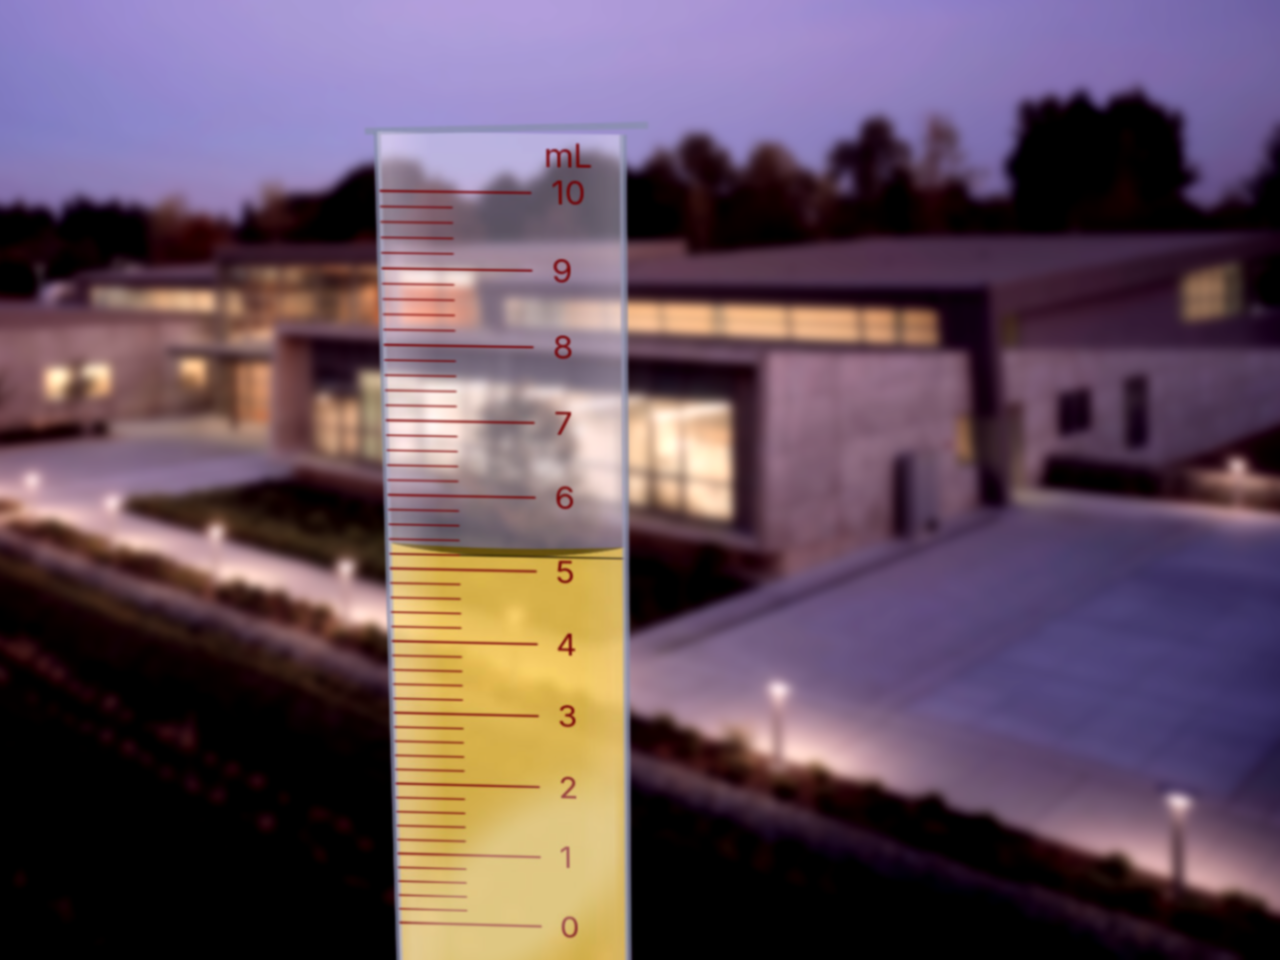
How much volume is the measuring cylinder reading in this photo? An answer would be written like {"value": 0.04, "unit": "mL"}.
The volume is {"value": 5.2, "unit": "mL"}
